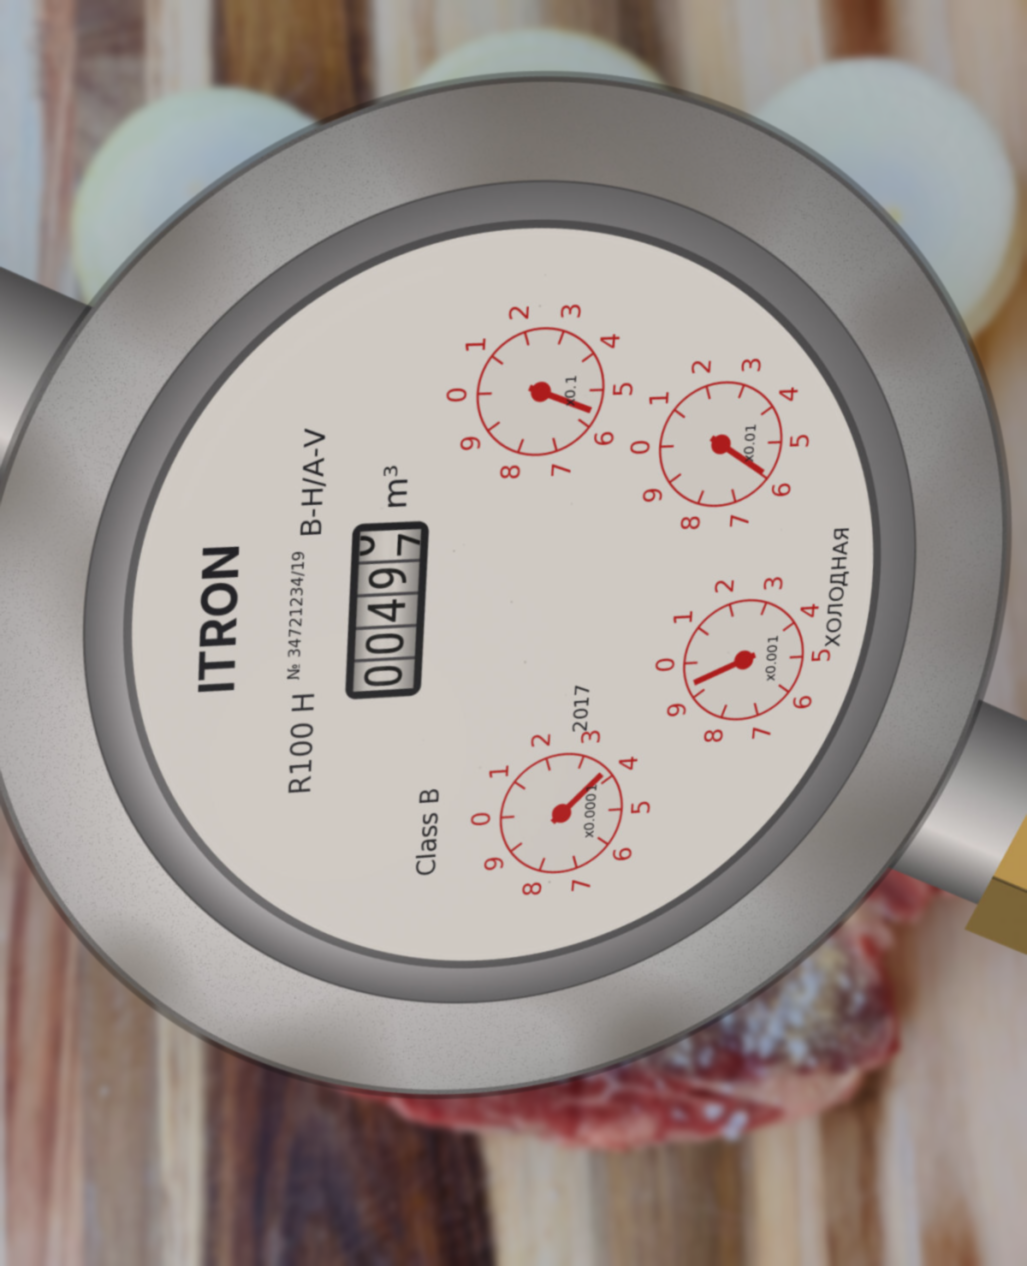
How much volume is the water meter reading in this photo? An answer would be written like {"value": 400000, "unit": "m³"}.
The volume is {"value": 496.5593, "unit": "m³"}
